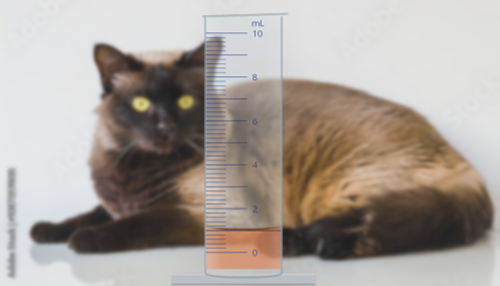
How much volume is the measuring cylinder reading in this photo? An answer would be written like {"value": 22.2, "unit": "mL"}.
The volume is {"value": 1, "unit": "mL"}
